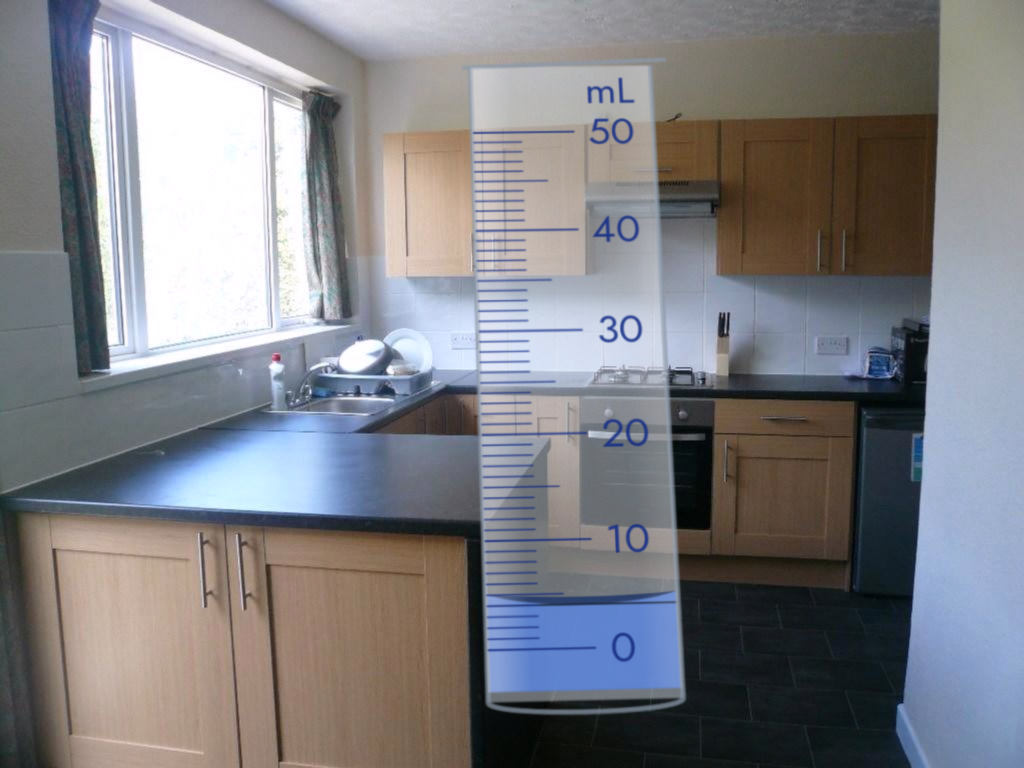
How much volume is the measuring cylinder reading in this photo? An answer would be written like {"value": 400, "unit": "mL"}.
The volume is {"value": 4, "unit": "mL"}
